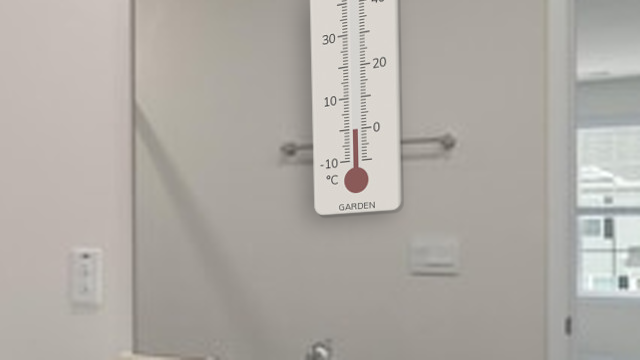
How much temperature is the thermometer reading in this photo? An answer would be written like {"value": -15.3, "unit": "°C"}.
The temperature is {"value": 0, "unit": "°C"}
